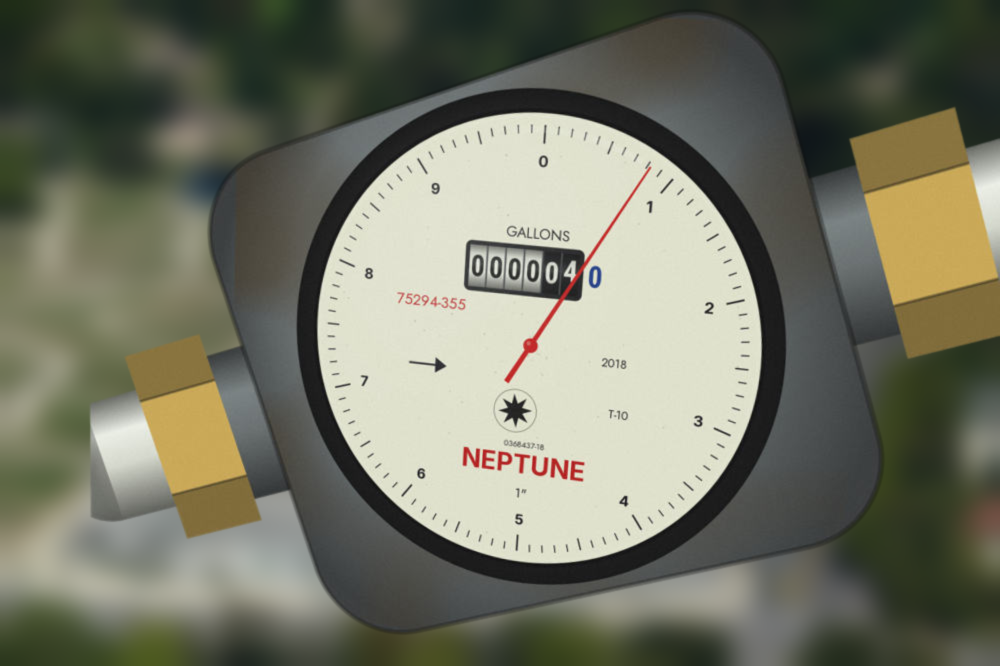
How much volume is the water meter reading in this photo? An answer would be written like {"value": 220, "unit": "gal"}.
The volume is {"value": 40.8, "unit": "gal"}
